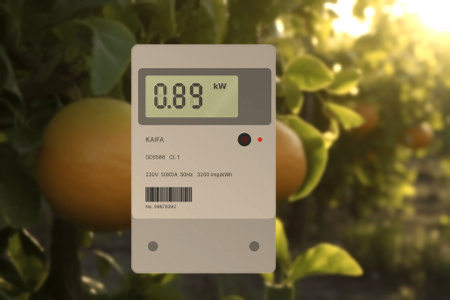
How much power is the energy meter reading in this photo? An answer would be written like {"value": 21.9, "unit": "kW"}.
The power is {"value": 0.89, "unit": "kW"}
